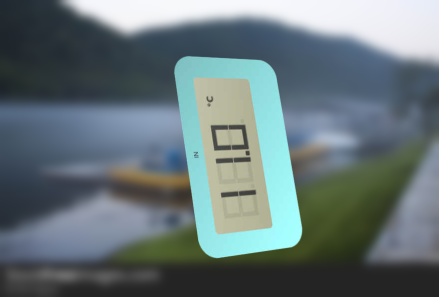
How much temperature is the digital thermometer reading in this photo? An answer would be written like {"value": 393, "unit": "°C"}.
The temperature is {"value": 11.0, "unit": "°C"}
